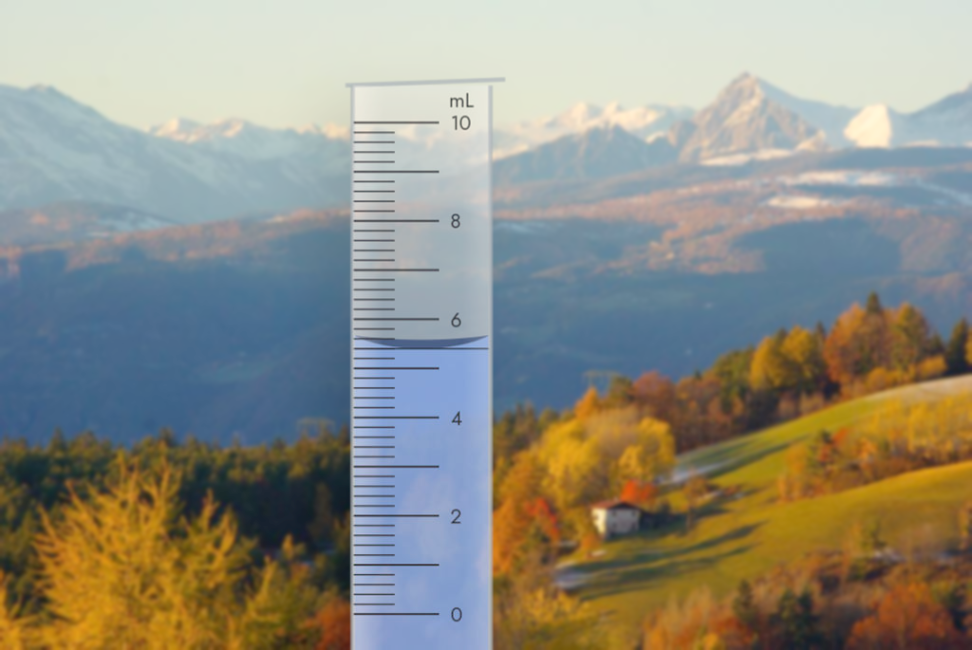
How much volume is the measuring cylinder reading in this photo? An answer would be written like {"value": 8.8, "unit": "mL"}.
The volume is {"value": 5.4, "unit": "mL"}
